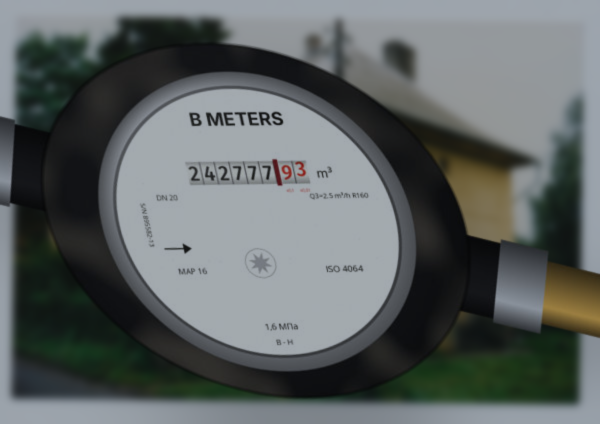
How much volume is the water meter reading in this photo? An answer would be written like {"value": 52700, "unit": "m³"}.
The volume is {"value": 242777.93, "unit": "m³"}
